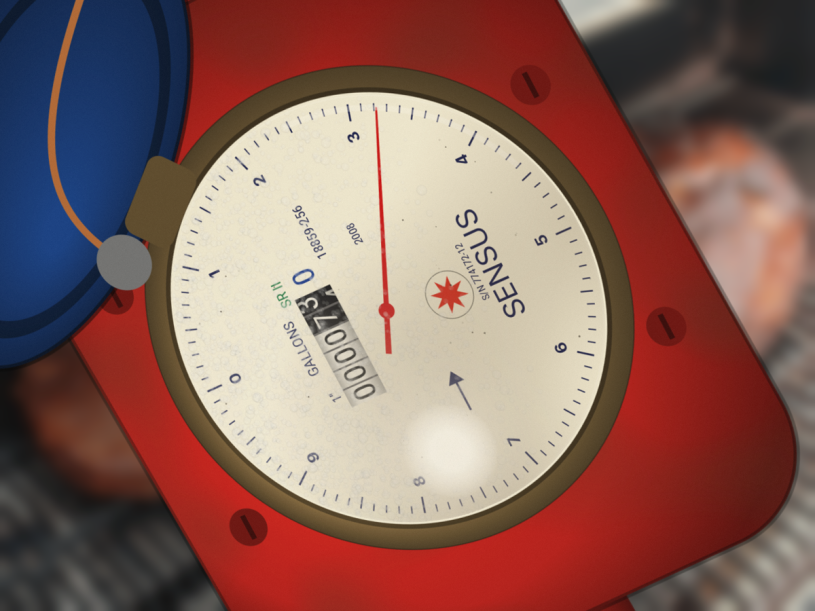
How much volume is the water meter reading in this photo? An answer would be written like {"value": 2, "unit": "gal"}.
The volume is {"value": 733.2, "unit": "gal"}
